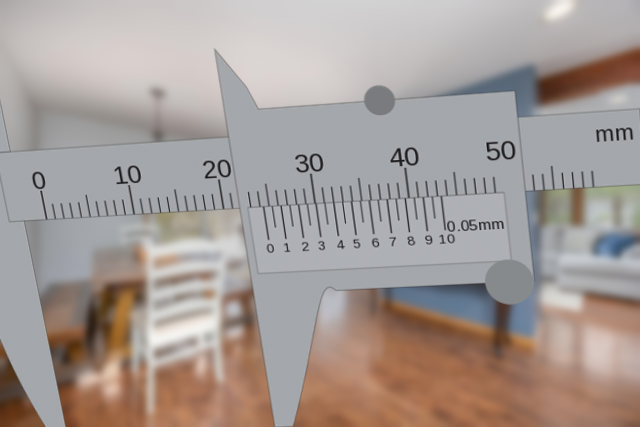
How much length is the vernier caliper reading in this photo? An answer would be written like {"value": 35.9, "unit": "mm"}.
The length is {"value": 24.4, "unit": "mm"}
